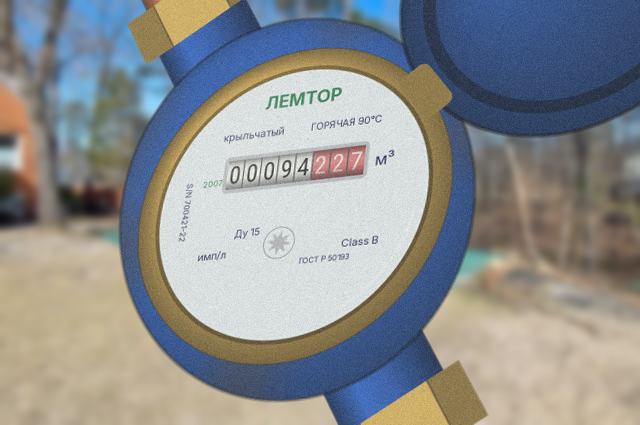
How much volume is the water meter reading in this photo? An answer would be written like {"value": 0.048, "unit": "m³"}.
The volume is {"value": 94.227, "unit": "m³"}
